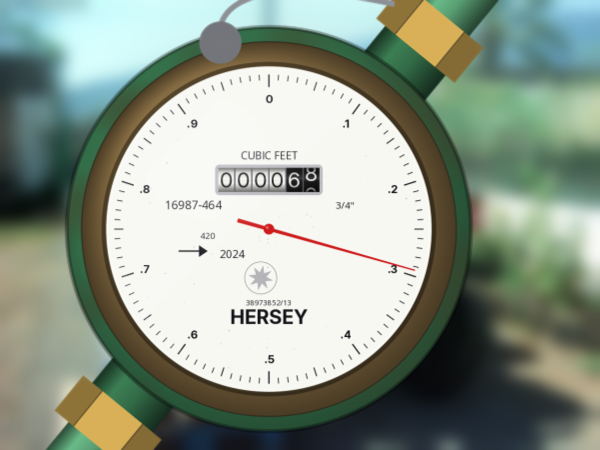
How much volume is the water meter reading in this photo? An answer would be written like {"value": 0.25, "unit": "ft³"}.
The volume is {"value": 68.29, "unit": "ft³"}
